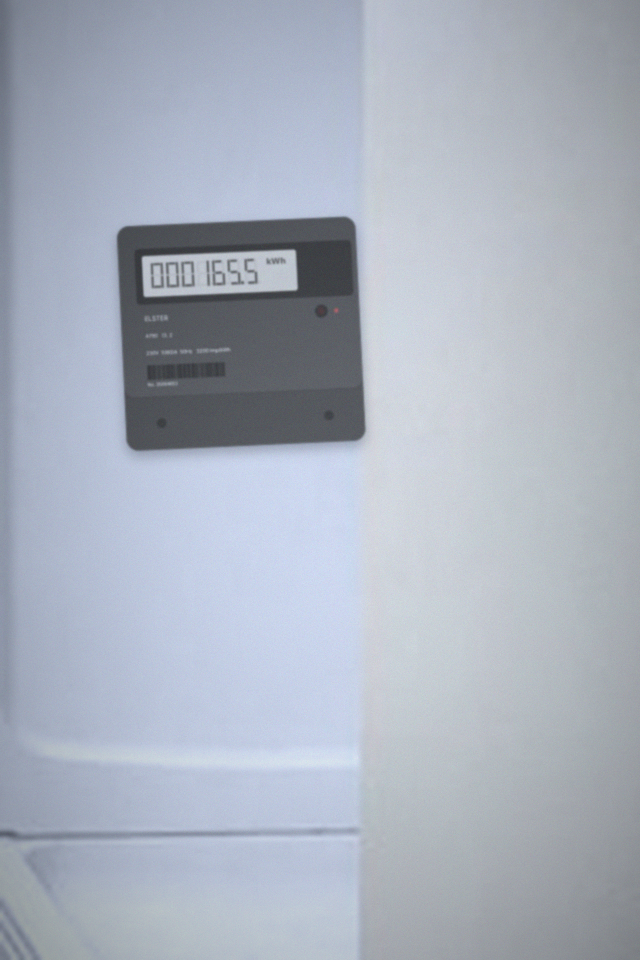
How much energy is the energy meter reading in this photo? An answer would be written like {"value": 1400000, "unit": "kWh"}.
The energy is {"value": 165.5, "unit": "kWh"}
